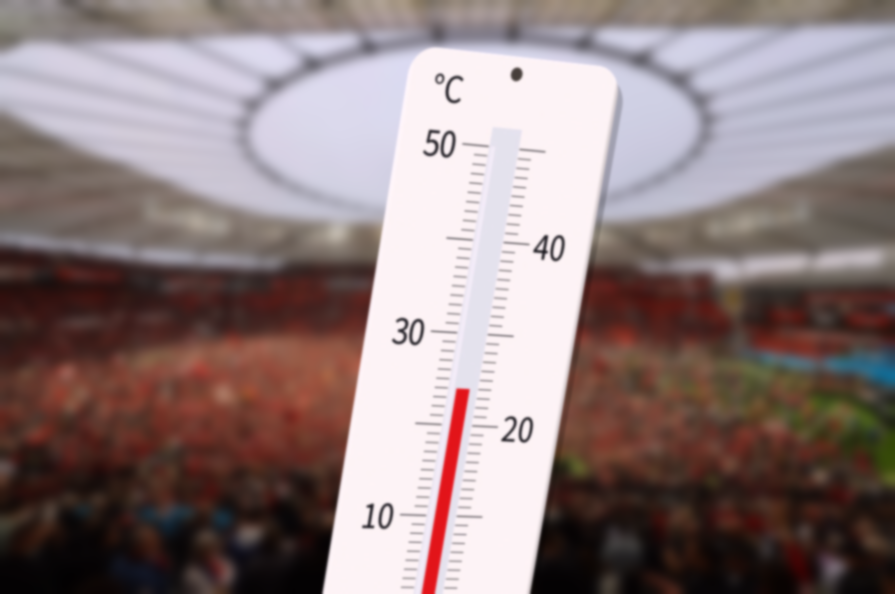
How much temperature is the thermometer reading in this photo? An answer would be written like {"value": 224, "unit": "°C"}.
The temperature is {"value": 24, "unit": "°C"}
